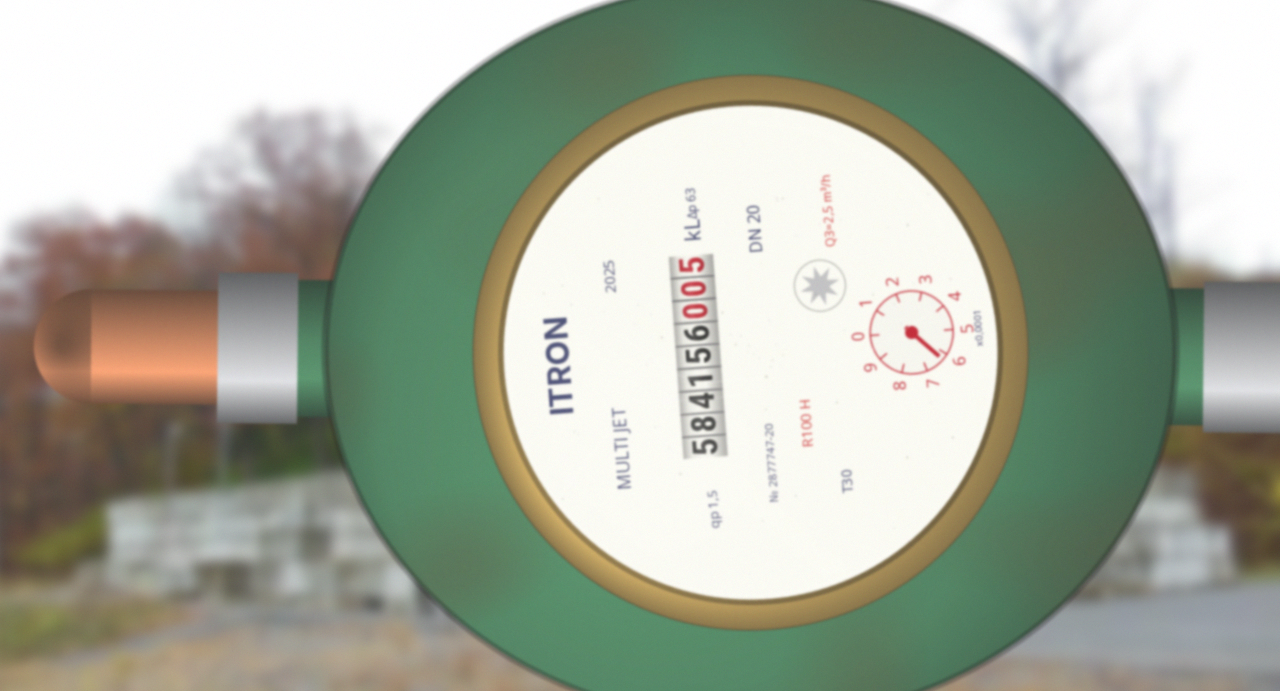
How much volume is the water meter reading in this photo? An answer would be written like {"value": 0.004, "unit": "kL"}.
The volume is {"value": 584156.0056, "unit": "kL"}
